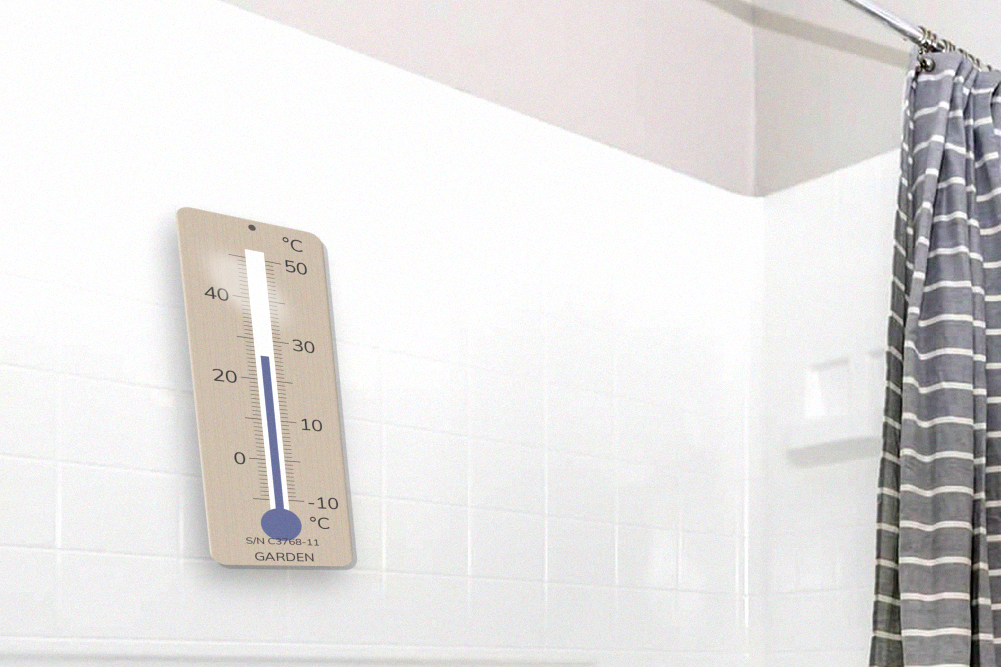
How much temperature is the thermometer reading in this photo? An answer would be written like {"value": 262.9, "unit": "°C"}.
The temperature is {"value": 26, "unit": "°C"}
